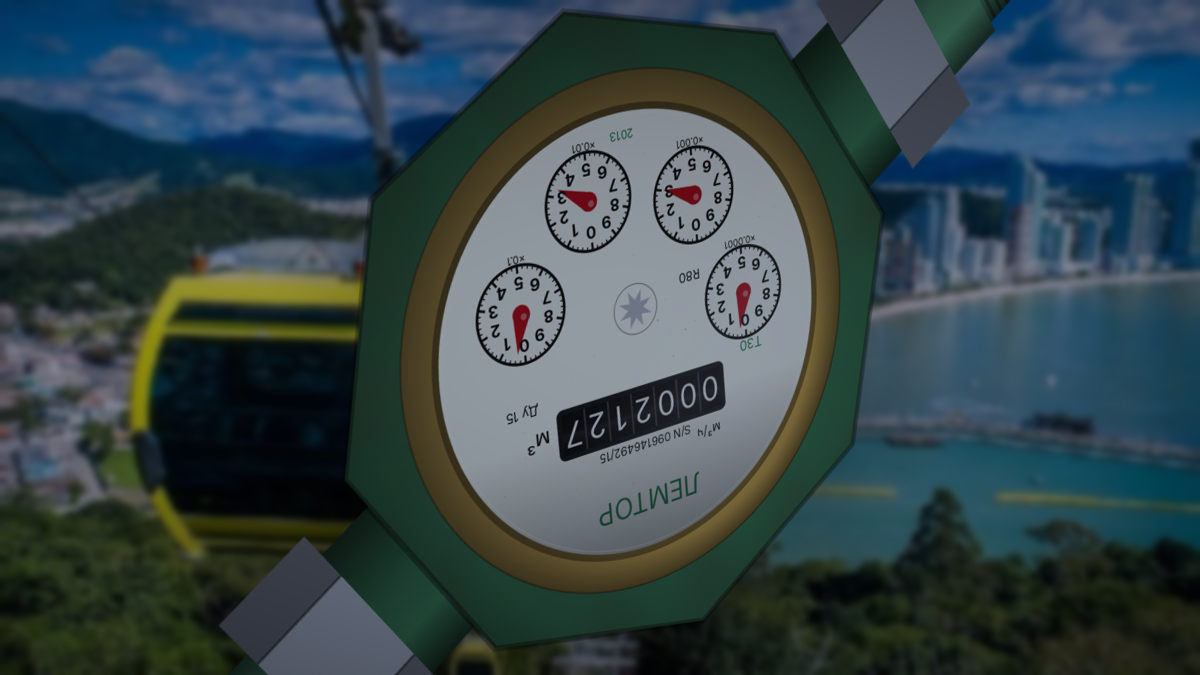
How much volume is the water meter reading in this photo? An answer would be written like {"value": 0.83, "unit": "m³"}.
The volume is {"value": 2127.0330, "unit": "m³"}
